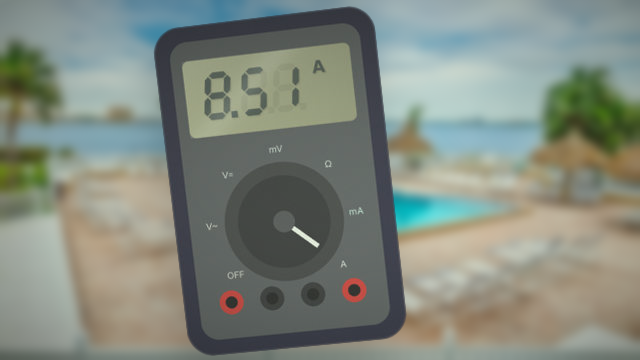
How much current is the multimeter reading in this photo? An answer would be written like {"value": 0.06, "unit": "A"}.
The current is {"value": 8.51, "unit": "A"}
